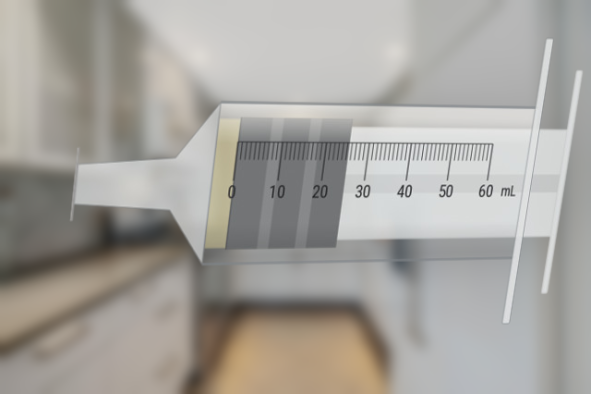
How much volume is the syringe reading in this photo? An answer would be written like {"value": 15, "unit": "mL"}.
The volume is {"value": 0, "unit": "mL"}
